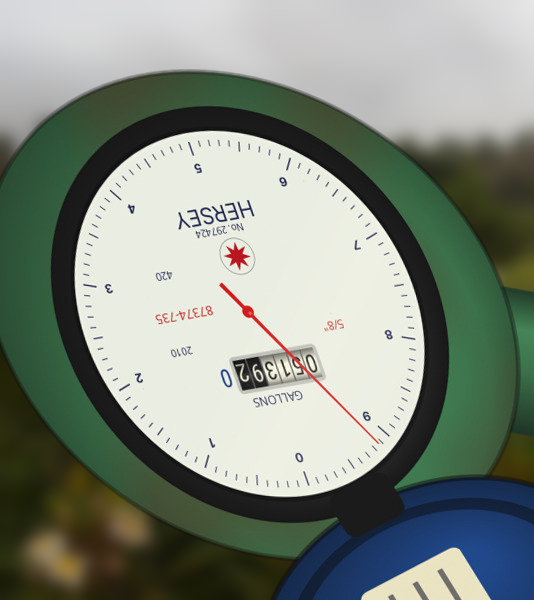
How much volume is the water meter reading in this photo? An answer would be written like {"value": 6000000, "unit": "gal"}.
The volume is {"value": 513919.1, "unit": "gal"}
